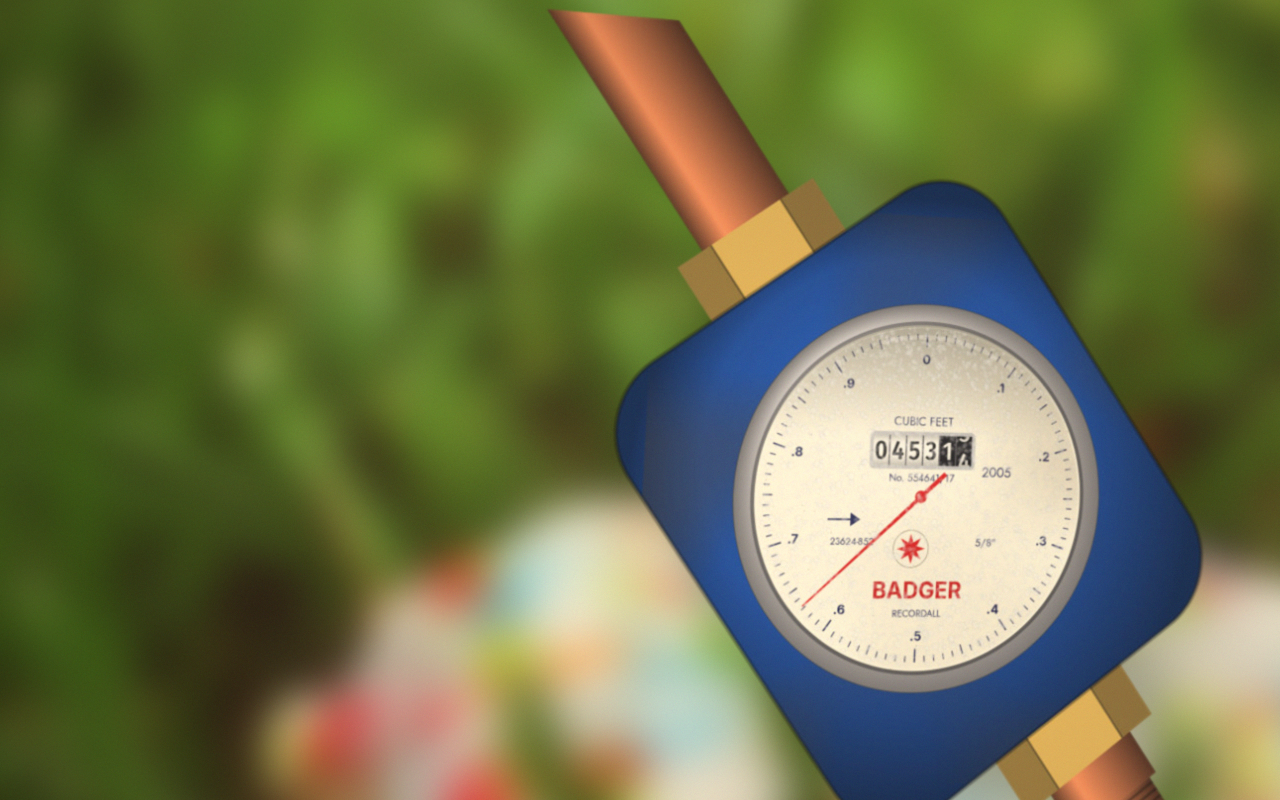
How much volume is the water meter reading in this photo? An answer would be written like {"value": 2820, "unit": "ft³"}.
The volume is {"value": 45313.63, "unit": "ft³"}
